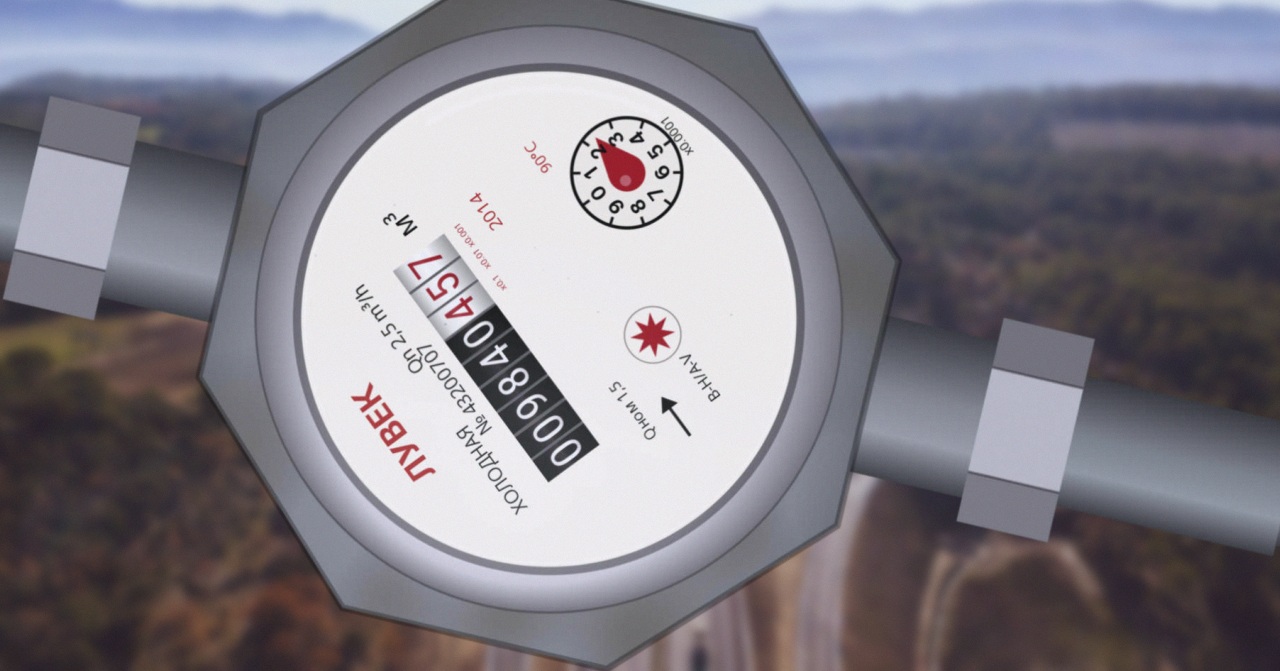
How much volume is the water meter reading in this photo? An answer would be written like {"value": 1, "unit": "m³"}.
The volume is {"value": 9840.4572, "unit": "m³"}
